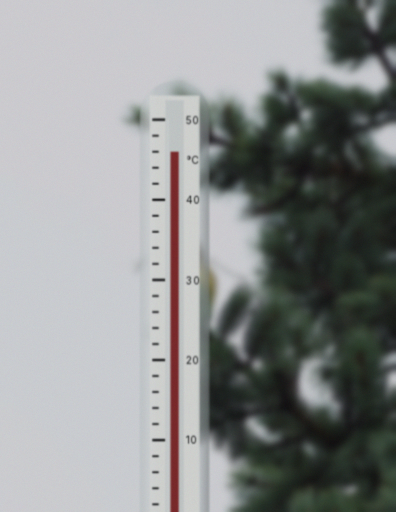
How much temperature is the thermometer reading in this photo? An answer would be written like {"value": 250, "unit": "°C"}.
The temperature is {"value": 46, "unit": "°C"}
